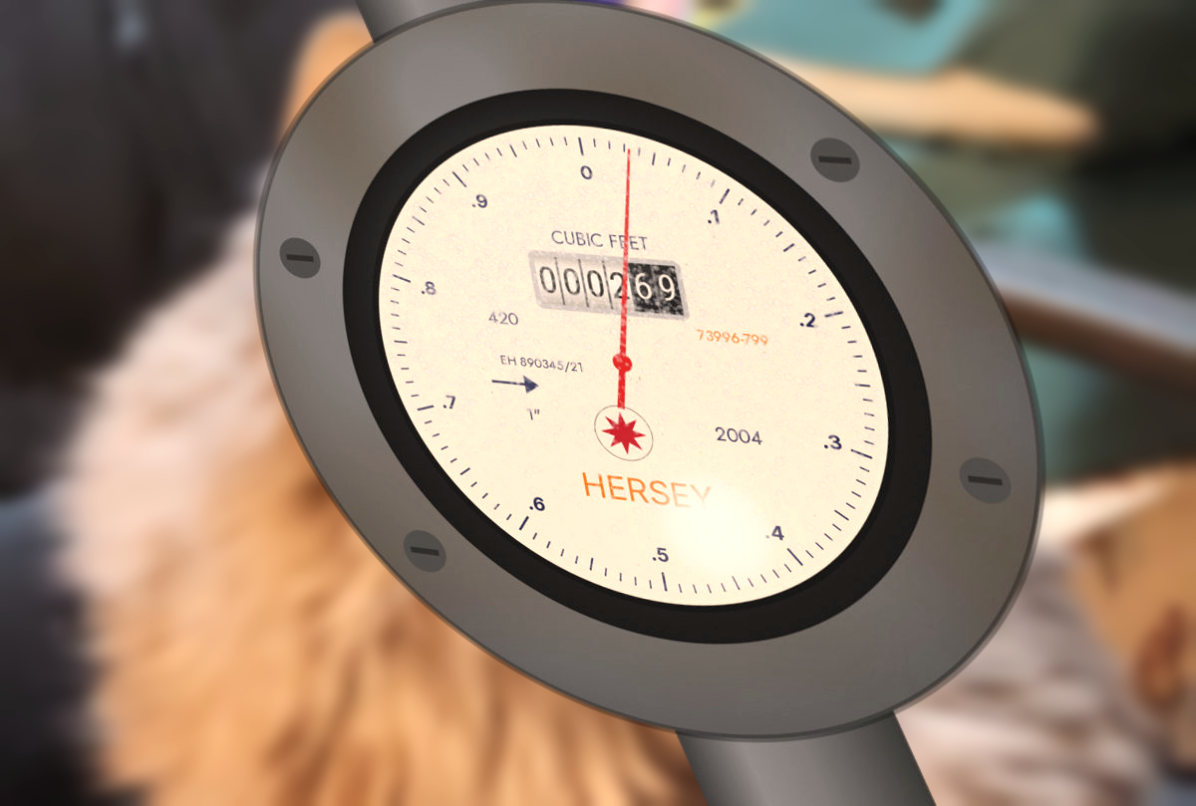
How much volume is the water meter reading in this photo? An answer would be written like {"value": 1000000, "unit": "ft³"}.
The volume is {"value": 269.03, "unit": "ft³"}
